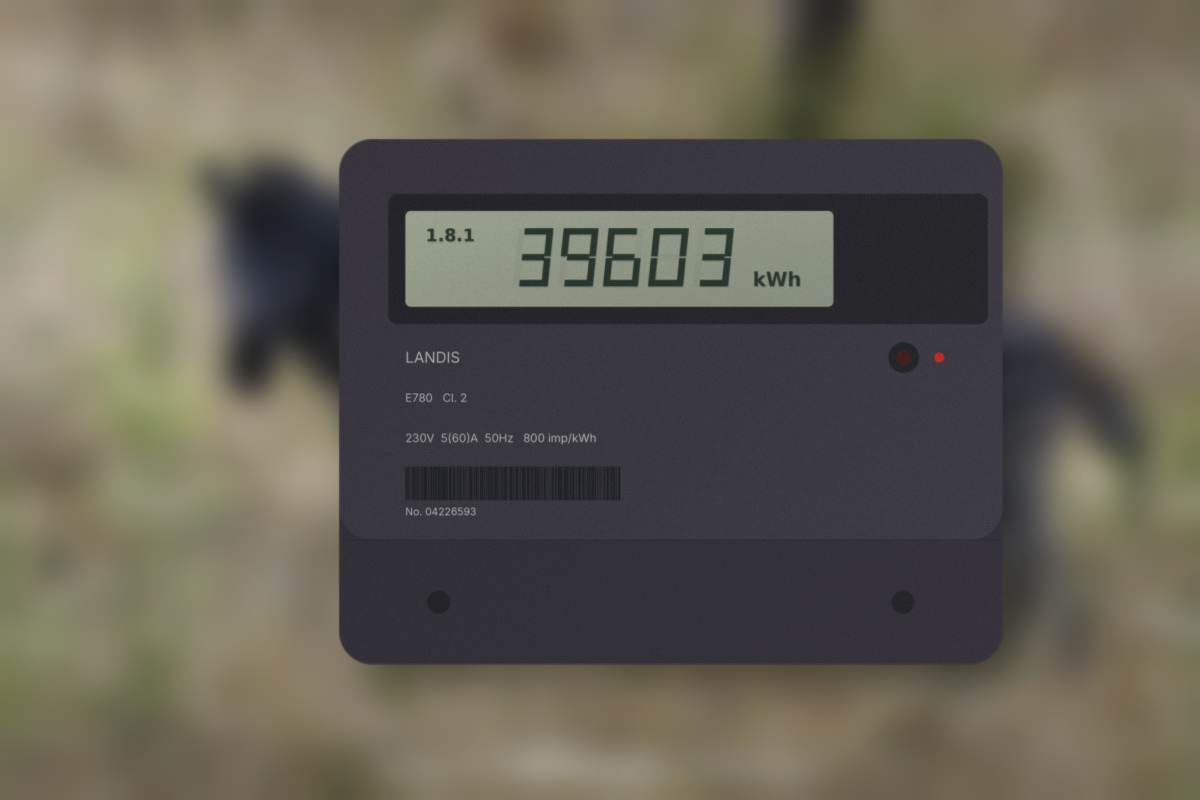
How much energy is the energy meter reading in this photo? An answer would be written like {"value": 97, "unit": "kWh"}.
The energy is {"value": 39603, "unit": "kWh"}
